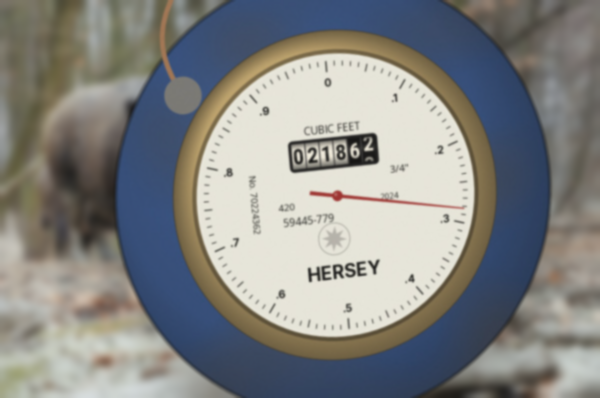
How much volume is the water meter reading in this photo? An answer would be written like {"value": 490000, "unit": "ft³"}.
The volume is {"value": 21862.28, "unit": "ft³"}
